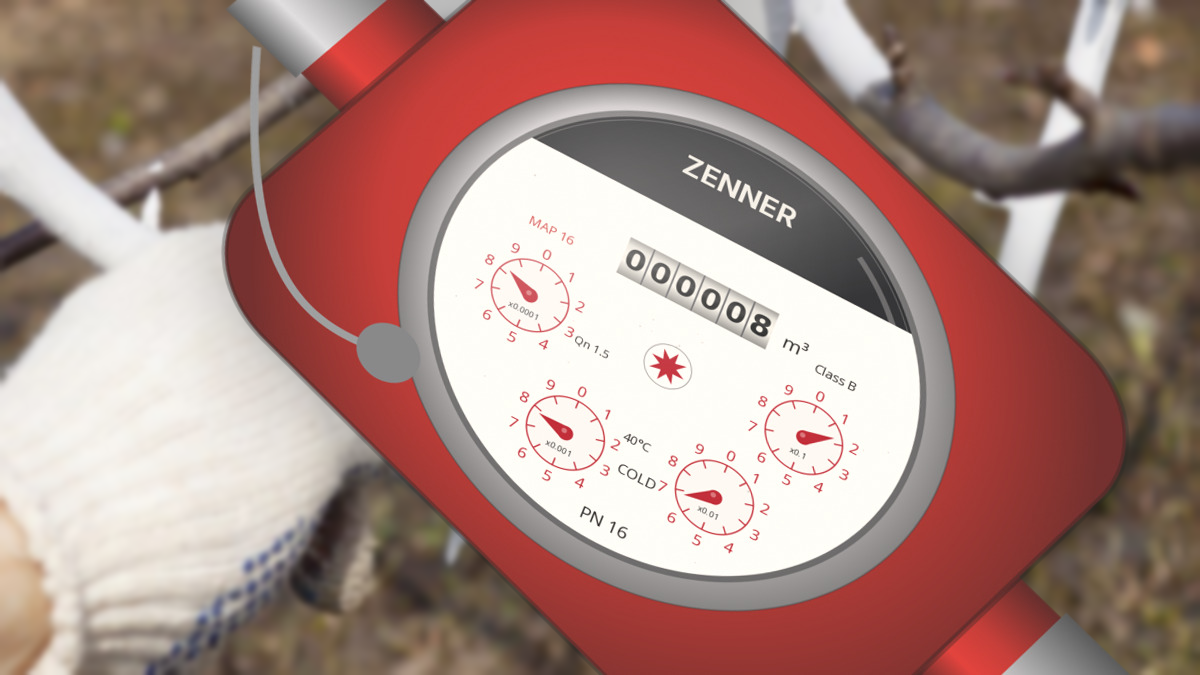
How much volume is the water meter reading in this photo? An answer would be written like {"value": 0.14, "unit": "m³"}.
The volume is {"value": 8.1678, "unit": "m³"}
